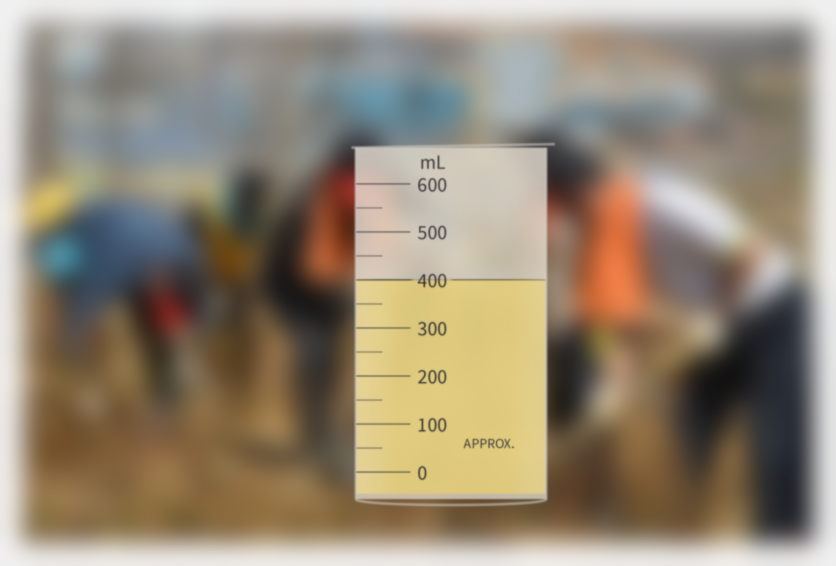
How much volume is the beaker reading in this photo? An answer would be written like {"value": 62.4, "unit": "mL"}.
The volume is {"value": 400, "unit": "mL"}
